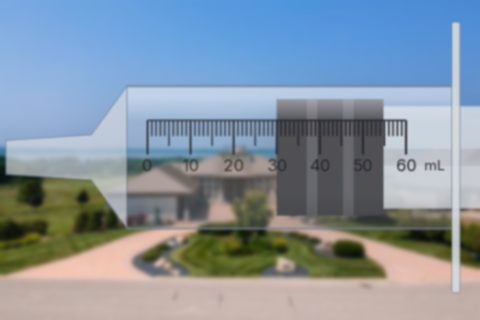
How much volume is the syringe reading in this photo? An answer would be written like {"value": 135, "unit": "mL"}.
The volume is {"value": 30, "unit": "mL"}
